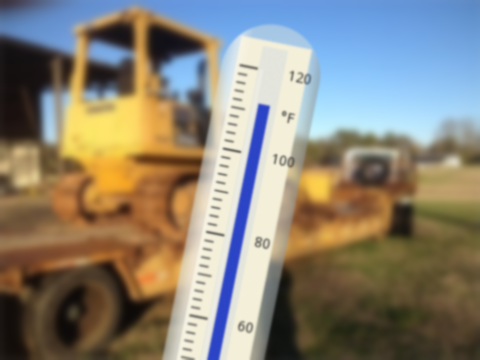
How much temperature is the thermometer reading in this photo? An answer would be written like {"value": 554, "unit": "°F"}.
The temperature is {"value": 112, "unit": "°F"}
